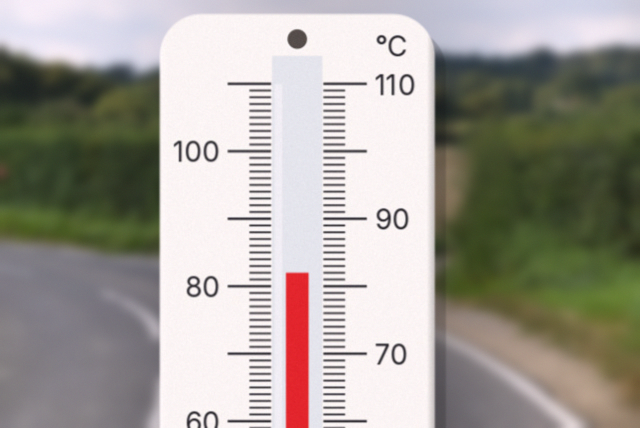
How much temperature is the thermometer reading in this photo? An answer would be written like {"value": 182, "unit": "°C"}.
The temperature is {"value": 82, "unit": "°C"}
